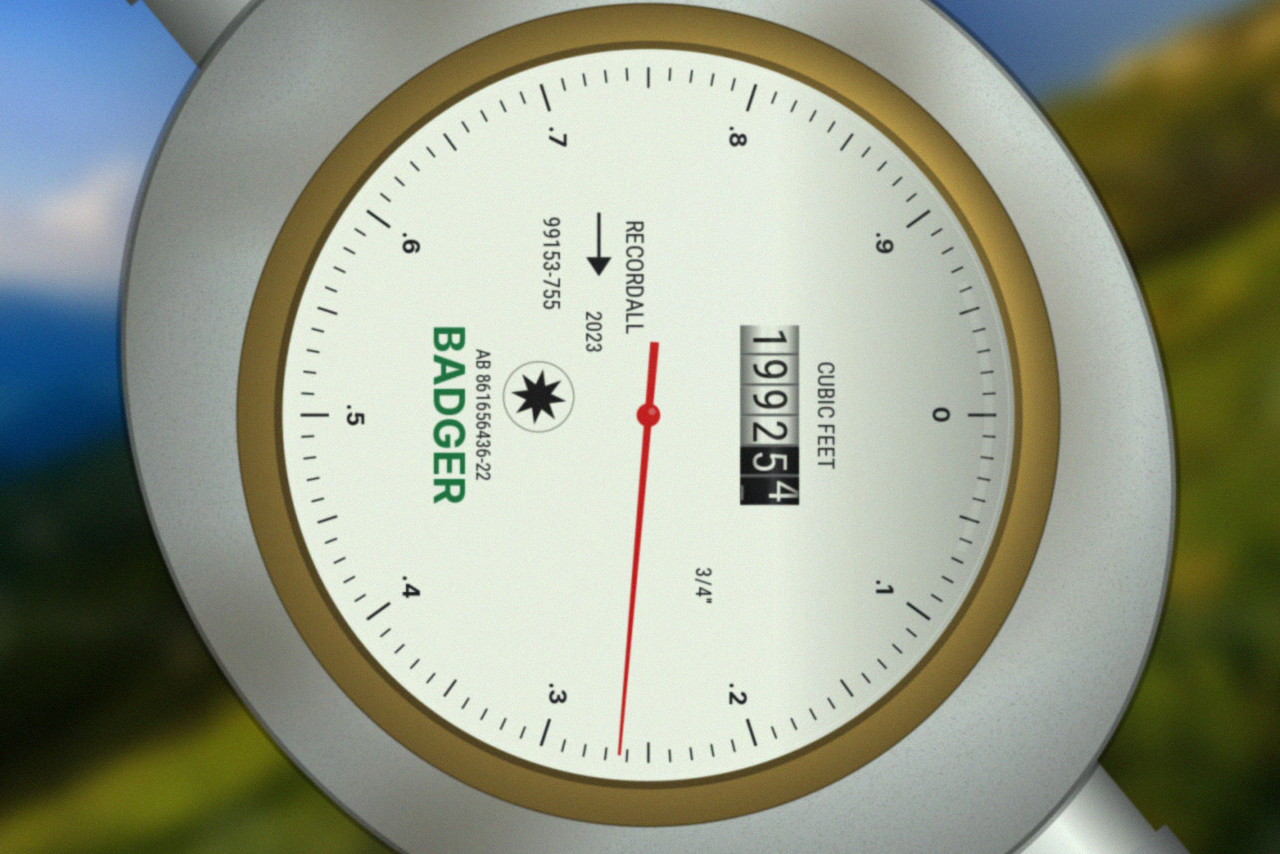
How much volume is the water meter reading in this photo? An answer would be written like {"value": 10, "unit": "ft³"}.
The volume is {"value": 199254.26, "unit": "ft³"}
